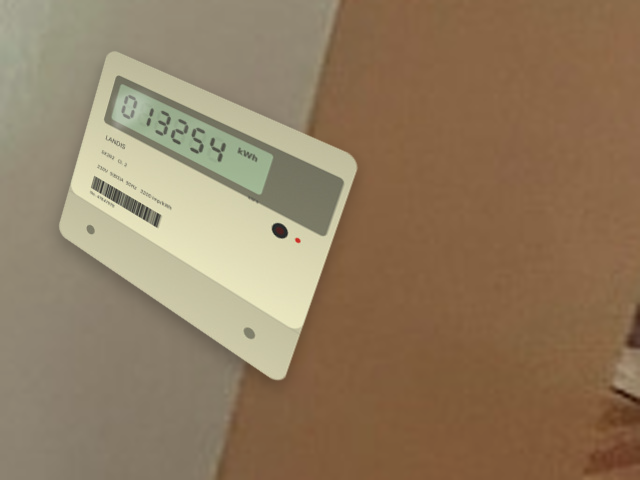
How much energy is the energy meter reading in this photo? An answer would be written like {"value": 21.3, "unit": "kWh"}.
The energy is {"value": 13254, "unit": "kWh"}
